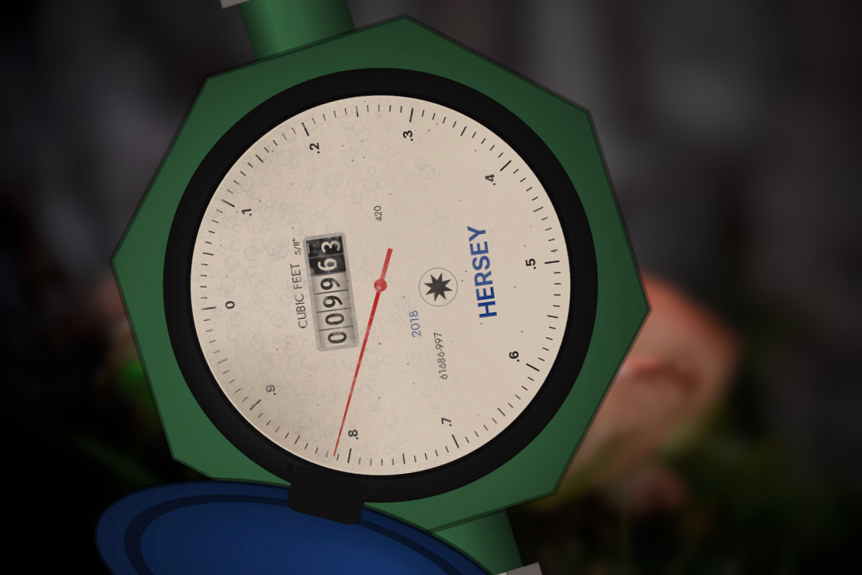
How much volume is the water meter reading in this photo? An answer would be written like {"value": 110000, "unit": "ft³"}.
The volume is {"value": 9962.81, "unit": "ft³"}
